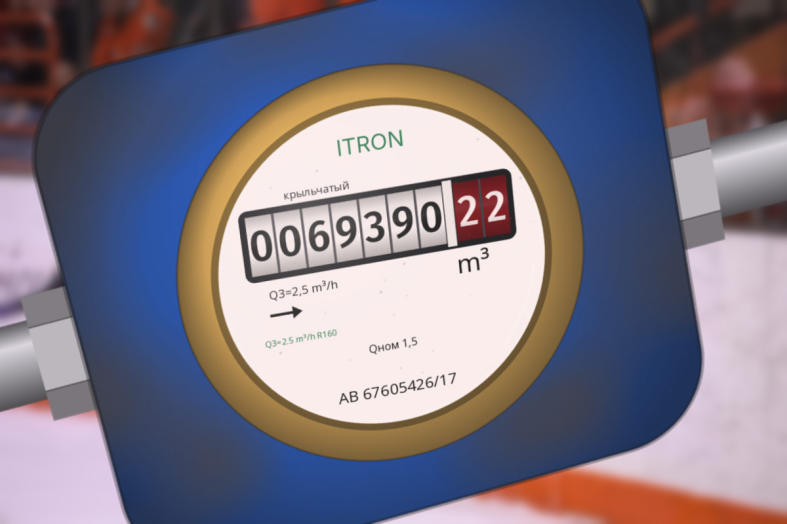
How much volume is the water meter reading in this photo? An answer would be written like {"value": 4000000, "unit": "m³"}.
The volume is {"value": 69390.22, "unit": "m³"}
